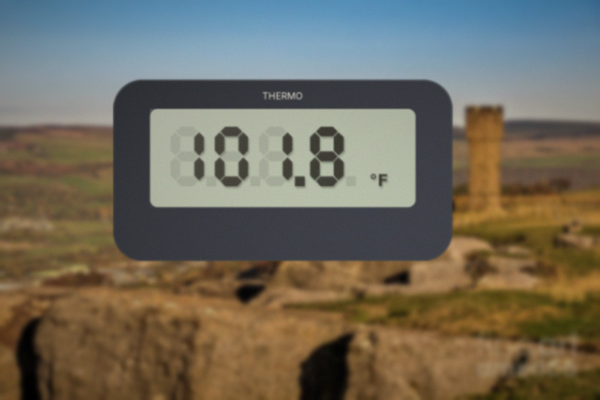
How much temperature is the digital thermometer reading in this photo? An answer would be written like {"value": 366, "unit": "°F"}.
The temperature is {"value": 101.8, "unit": "°F"}
